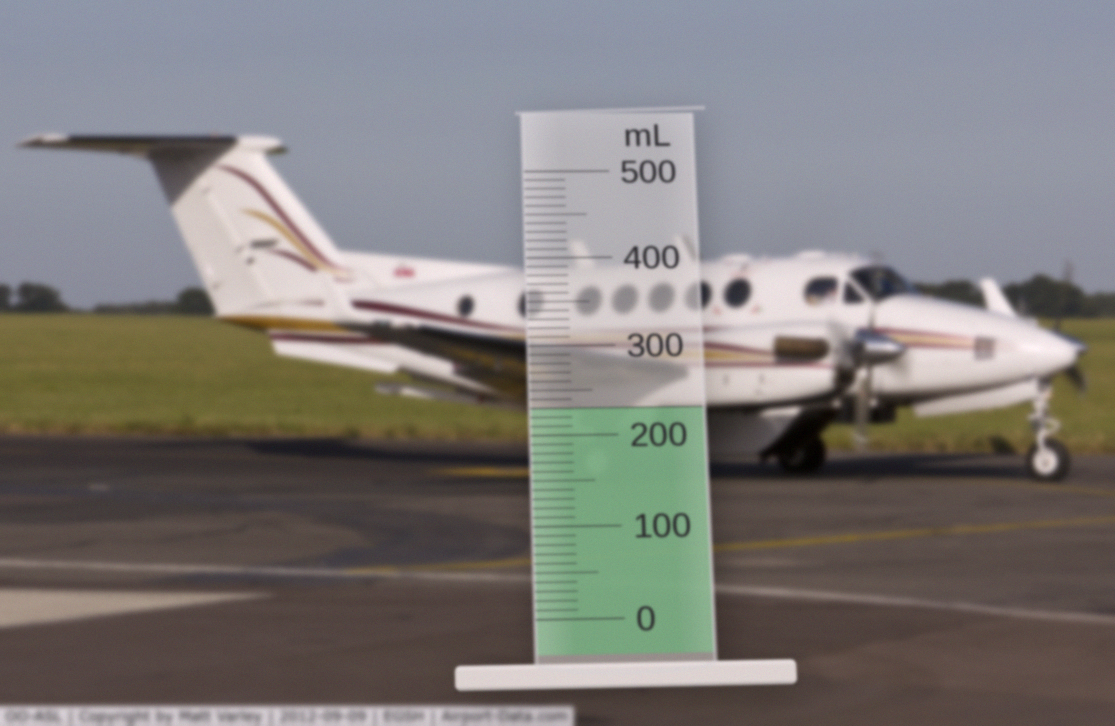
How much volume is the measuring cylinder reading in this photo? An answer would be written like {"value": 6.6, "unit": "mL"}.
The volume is {"value": 230, "unit": "mL"}
